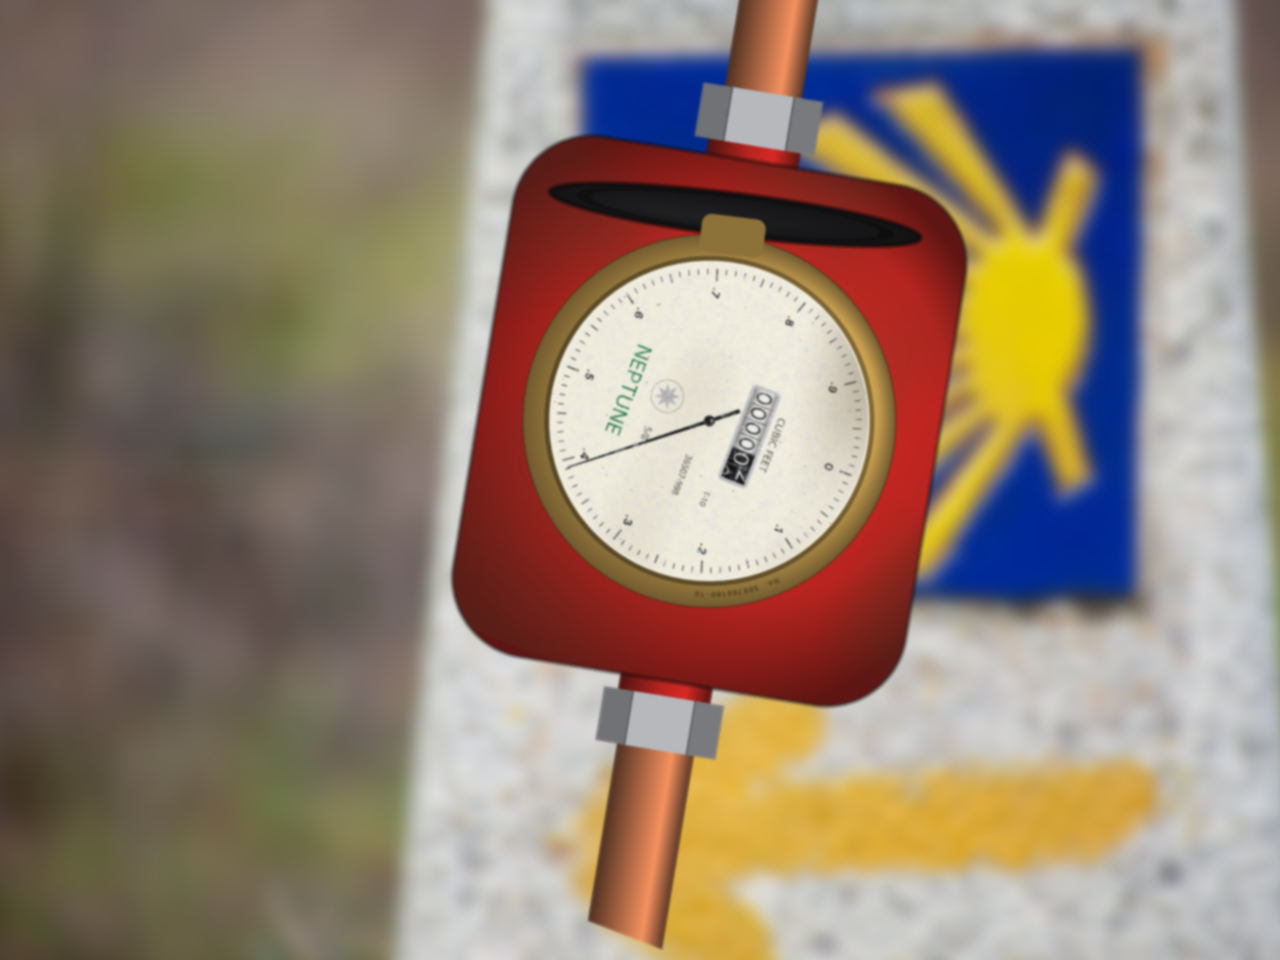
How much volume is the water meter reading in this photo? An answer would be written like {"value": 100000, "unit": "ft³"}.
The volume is {"value": 2.39, "unit": "ft³"}
